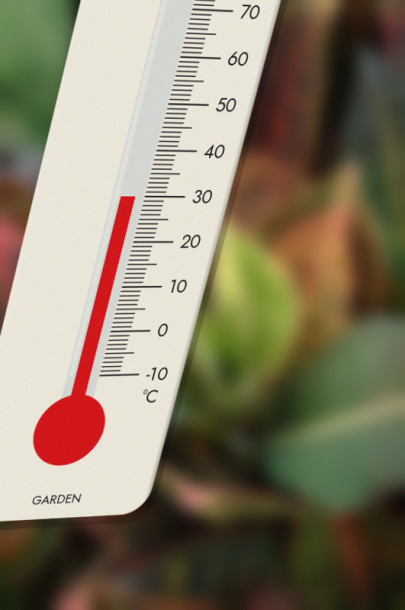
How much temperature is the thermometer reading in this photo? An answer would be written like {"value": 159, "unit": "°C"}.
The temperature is {"value": 30, "unit": "°C"}
